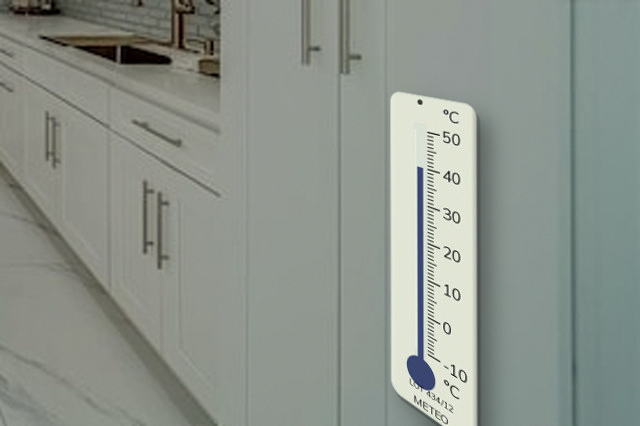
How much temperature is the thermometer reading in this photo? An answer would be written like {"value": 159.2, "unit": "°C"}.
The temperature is {"value": 40, "unit": "°C"}
